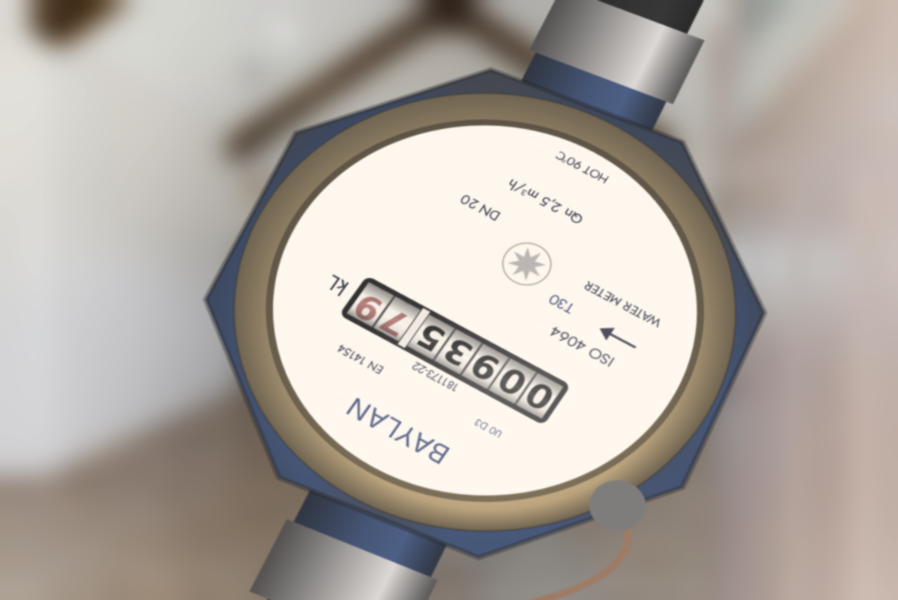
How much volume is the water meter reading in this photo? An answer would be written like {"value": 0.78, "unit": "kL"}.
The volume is {"value": 935.79, "unit": "kL"}
